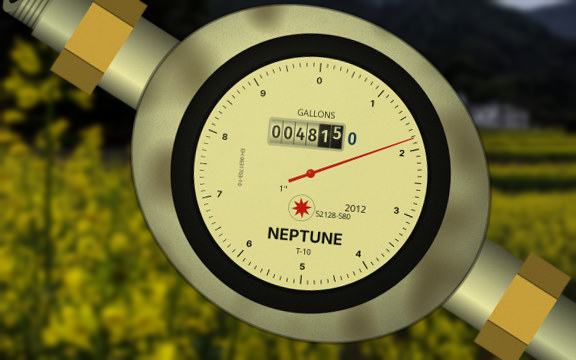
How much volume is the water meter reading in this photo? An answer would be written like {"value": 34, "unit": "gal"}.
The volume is {"value": 48151.8, "unit": "gal"}
